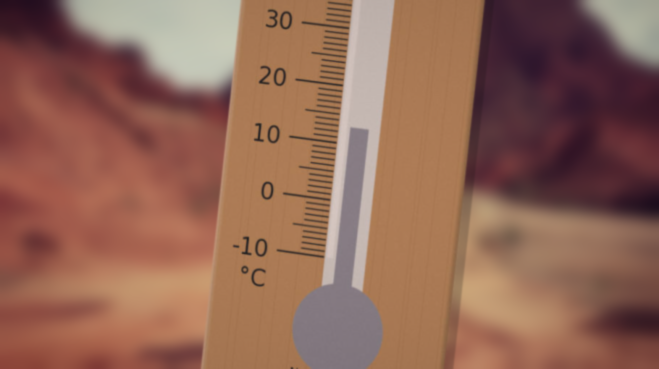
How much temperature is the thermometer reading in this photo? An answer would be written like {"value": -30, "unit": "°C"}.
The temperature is {"value": 13, "unit": "°C"}
